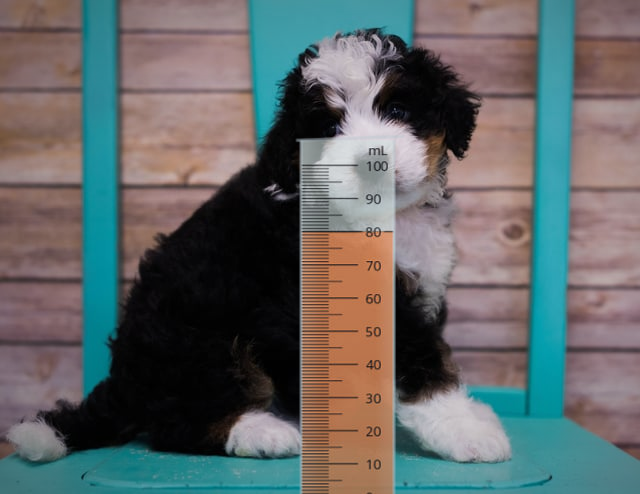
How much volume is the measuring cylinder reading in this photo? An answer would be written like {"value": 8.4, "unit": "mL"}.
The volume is {"value": 80, "unit": "mL"}
